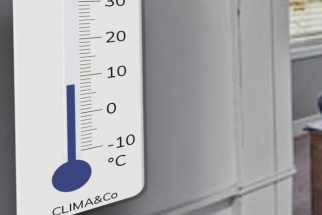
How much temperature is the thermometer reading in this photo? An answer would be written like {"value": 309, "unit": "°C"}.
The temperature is {"value": 8, "unit": "°C"}
